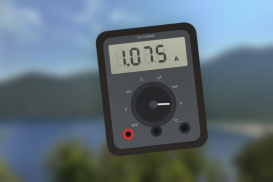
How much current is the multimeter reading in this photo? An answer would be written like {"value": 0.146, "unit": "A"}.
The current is {"value": 1.075, "unit": "A"}
